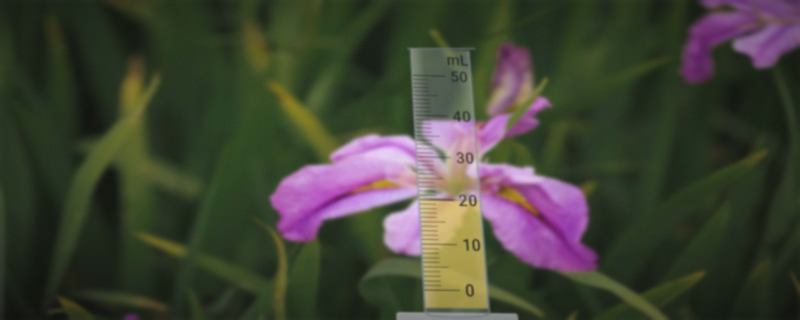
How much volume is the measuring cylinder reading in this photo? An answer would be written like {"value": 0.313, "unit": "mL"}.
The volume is {"value": 20, "unit": "mL"}
